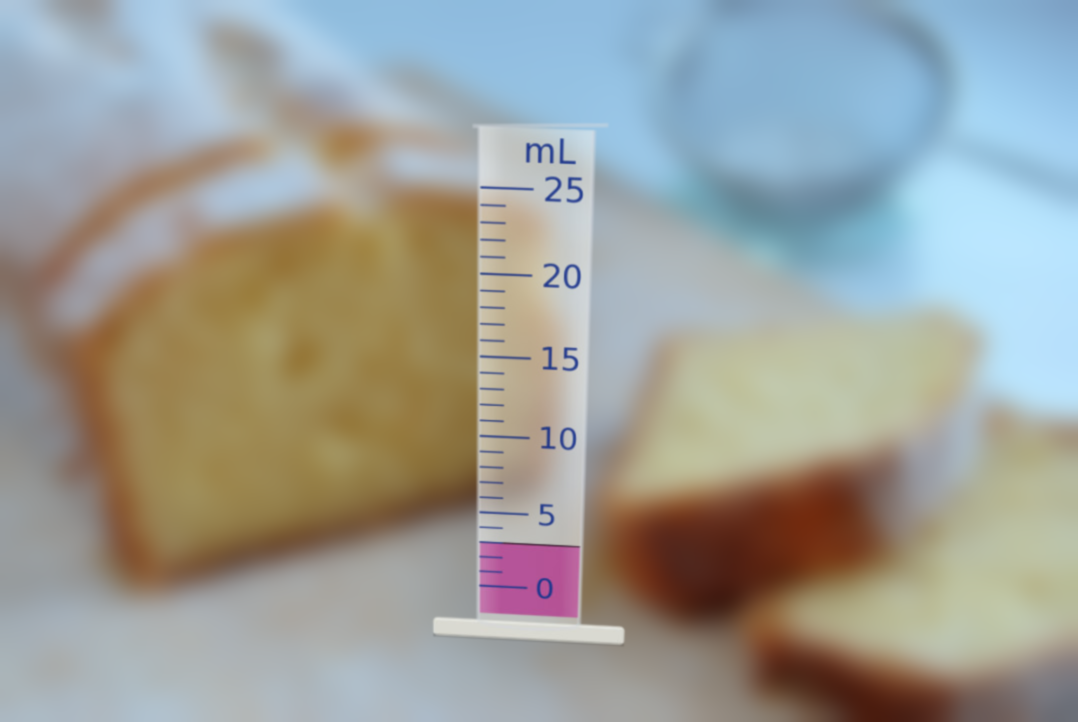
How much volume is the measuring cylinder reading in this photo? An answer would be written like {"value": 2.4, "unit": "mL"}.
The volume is {"value": 3, "unit": "mL"}
